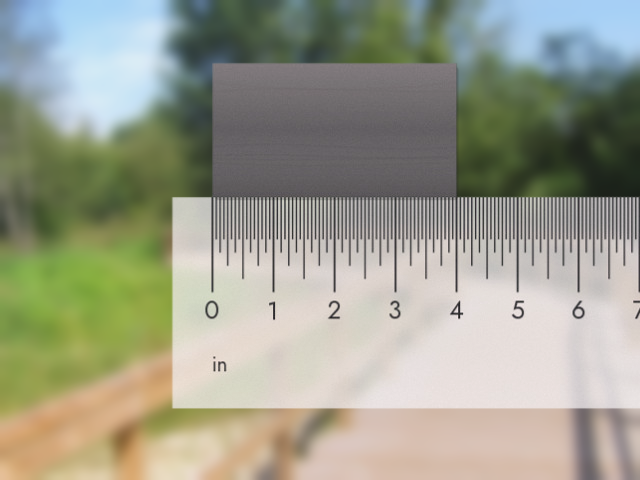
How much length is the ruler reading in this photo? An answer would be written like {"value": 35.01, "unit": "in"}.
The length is {"value": 4, "unit": "in"}
